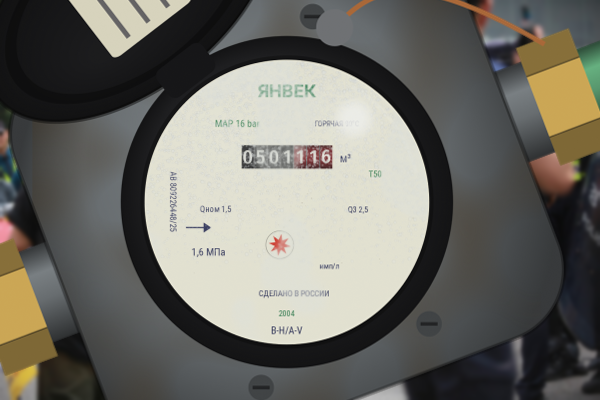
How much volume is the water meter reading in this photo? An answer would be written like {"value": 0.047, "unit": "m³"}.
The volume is {"value": 501.116, "unit": "m³"}
